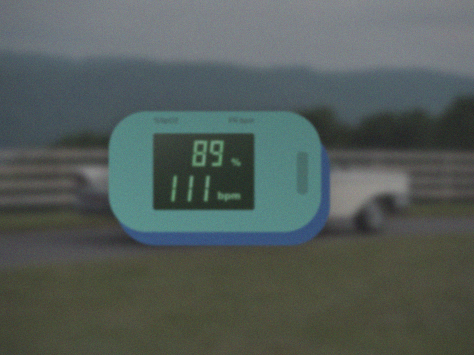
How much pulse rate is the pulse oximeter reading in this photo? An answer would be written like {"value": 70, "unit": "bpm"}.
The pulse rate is {"value": 111, "unit": "bpm"}
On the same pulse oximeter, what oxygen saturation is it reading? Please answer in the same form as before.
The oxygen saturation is {"value": 89, "unit": "%"}
